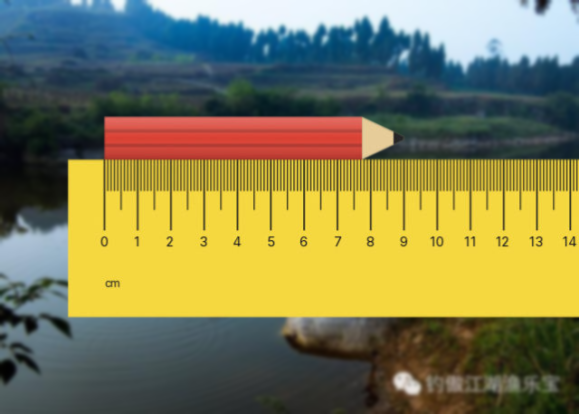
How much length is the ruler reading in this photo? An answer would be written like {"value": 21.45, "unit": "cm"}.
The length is {"value": 9, "unit": "cm"}
